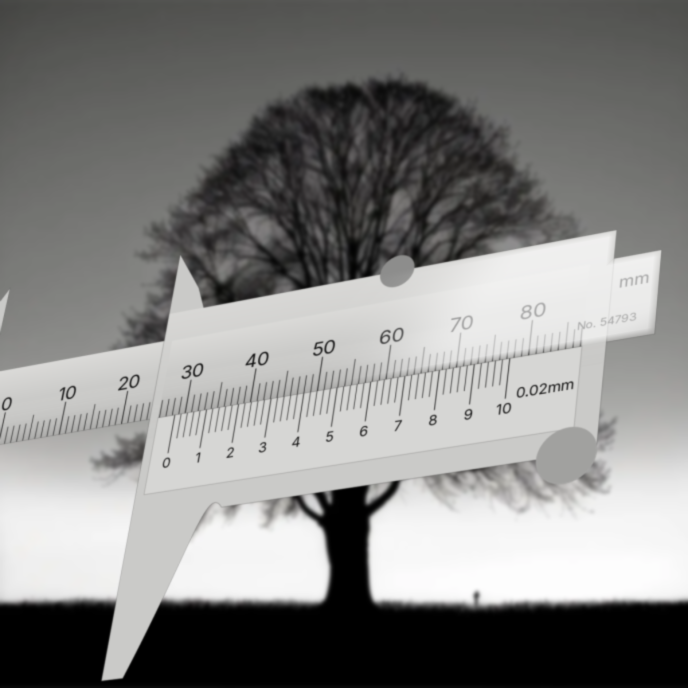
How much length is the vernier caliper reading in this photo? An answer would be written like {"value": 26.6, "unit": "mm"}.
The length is {"value": 28.4, "unit": "mm"}
